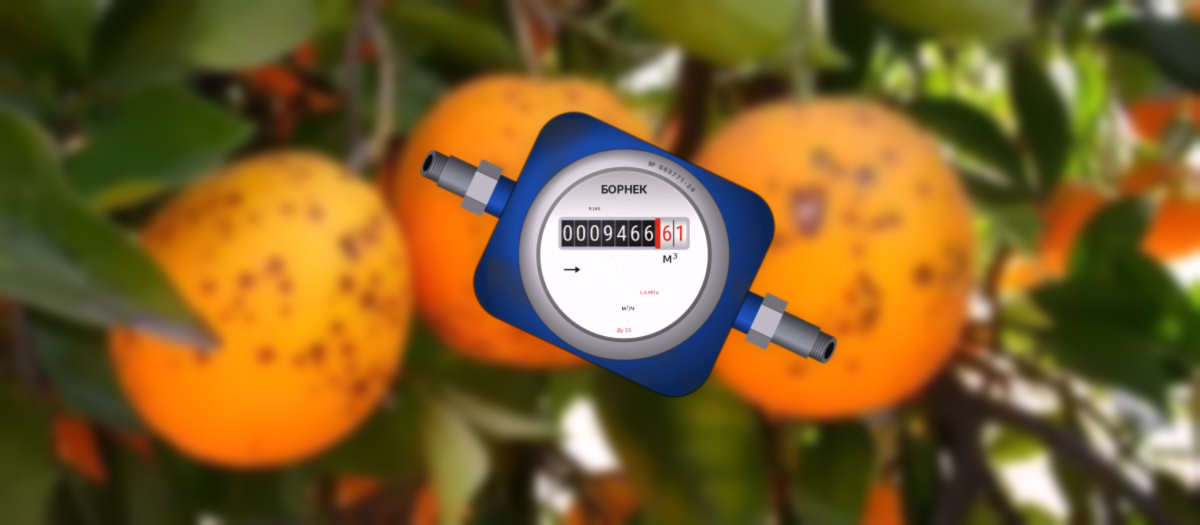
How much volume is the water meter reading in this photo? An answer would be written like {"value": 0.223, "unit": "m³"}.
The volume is {"value": 9466.61, "unit": "m³"}
